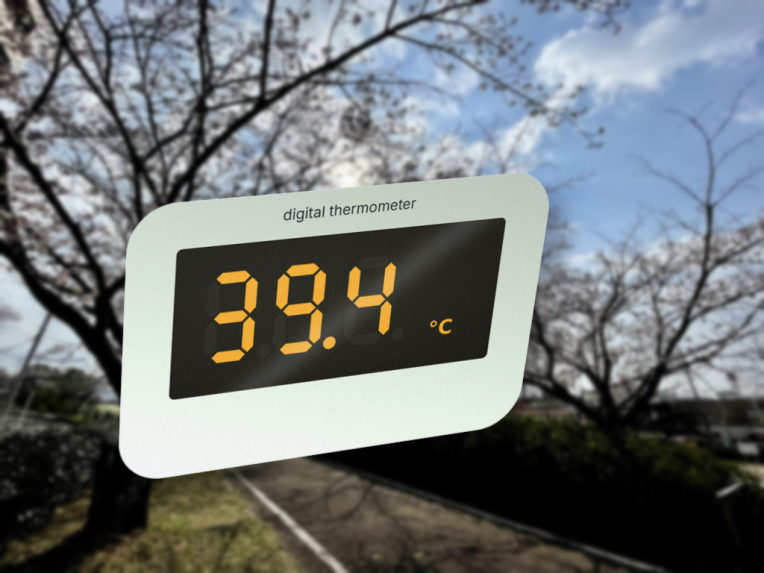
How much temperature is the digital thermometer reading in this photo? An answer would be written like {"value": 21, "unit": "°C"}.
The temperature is {"value": 39.4, "unit": "°C"}
